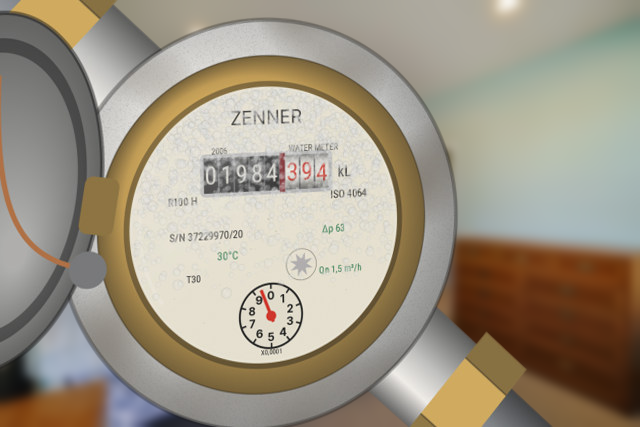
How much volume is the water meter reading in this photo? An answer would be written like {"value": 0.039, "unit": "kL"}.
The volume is {"value": 1984.3939, "unit": "kL"}
